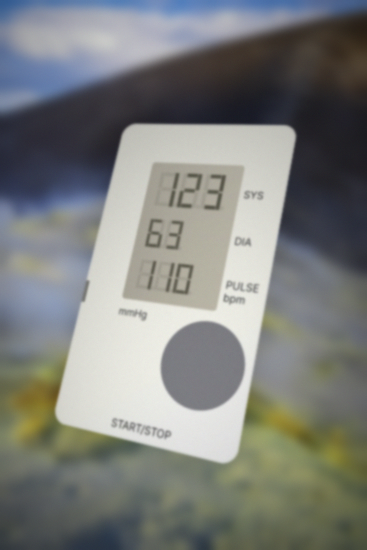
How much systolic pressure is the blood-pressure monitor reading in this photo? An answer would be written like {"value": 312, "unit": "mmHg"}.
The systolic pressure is {"value": 123, "unit": "mmHg"}
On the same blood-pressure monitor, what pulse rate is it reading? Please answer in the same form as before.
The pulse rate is {"value": 110, "unit": "bpm"}
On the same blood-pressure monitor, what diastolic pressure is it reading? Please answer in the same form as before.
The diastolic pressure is {"value": 63, "unit": "mmHg"}
